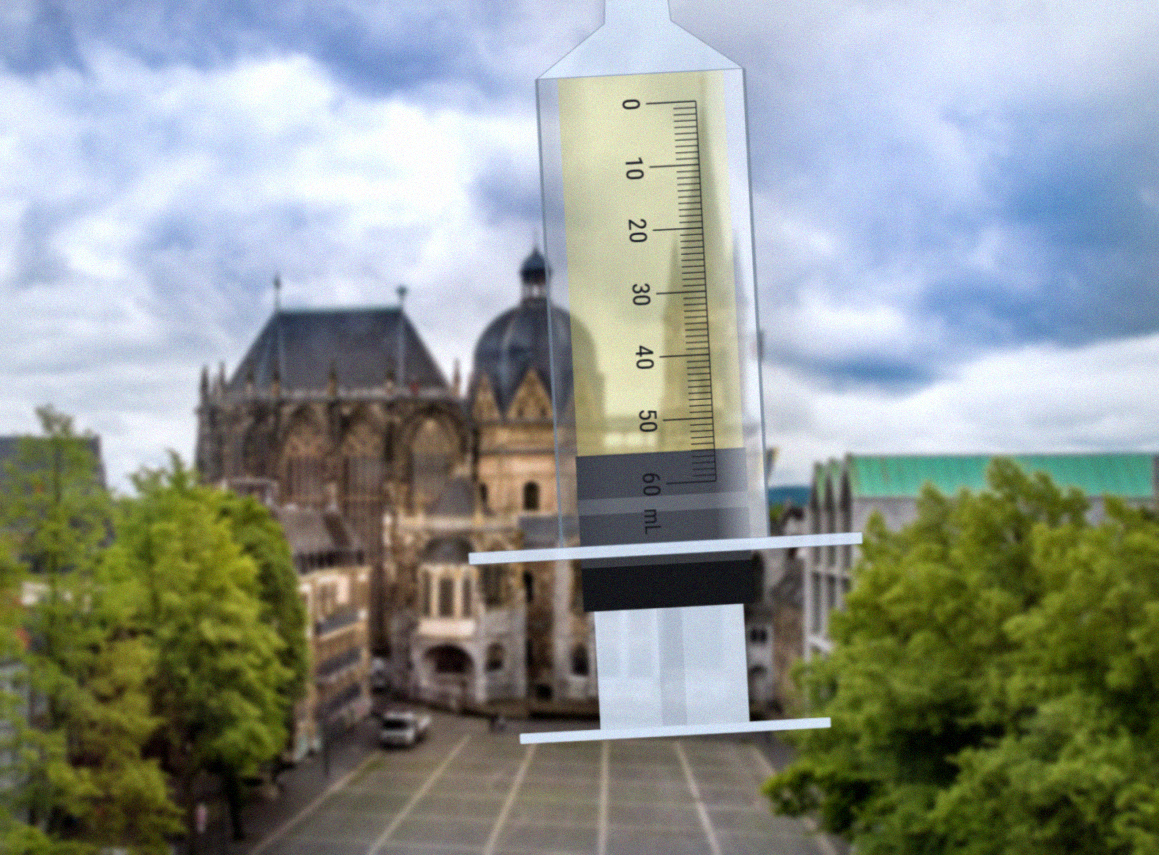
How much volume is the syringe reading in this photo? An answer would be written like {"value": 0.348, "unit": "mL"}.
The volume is {"value": 55, "unit": "mL"}
